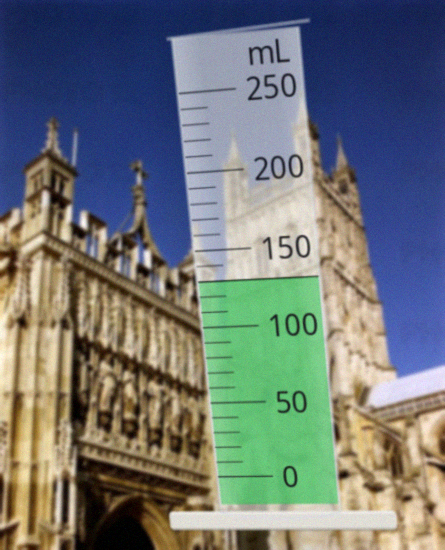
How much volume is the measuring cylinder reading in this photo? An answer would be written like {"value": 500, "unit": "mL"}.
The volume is {"value": 130, "unit": "mL"}
